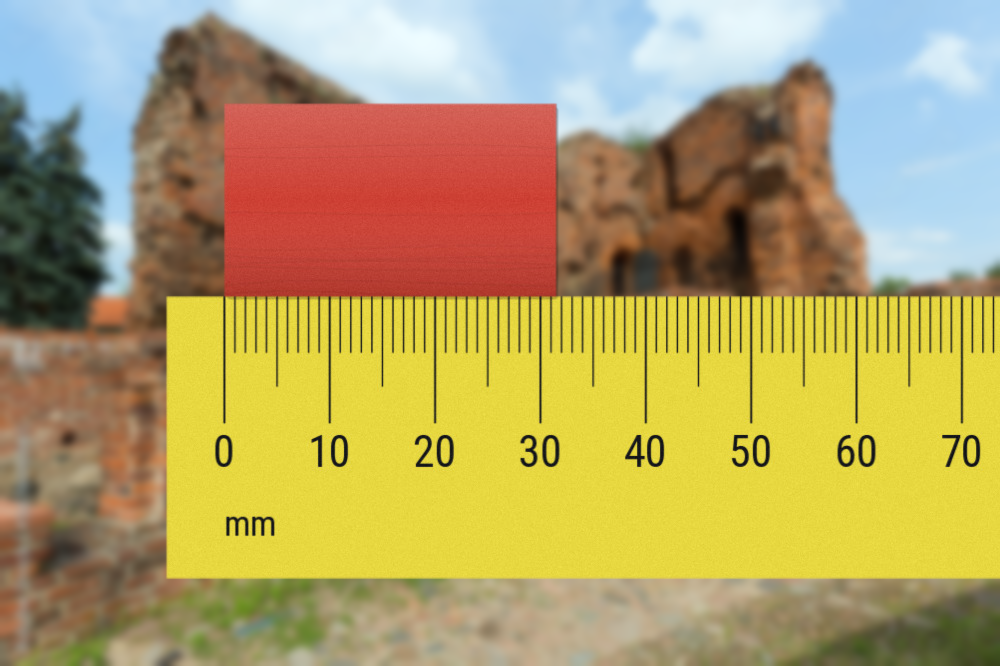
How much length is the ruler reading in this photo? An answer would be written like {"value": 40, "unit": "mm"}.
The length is {"value": 31.5, "unit": "mm"}
